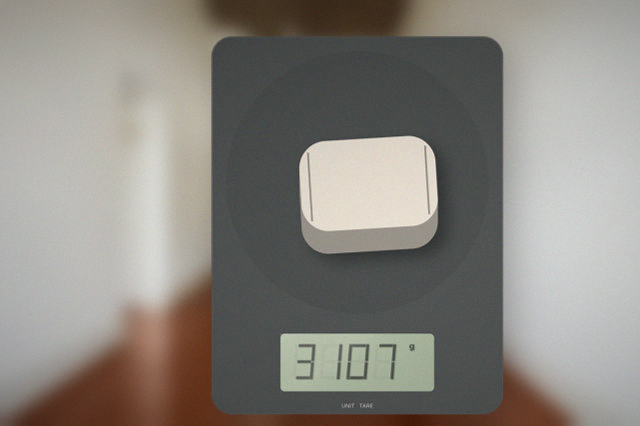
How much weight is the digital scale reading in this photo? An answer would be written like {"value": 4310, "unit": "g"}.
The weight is {"value": 3107, "unit": "g"}
